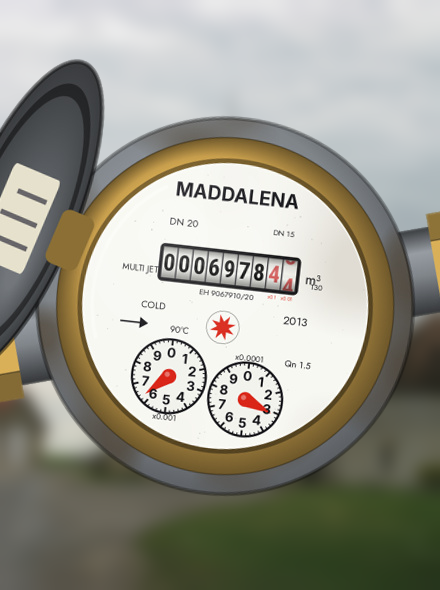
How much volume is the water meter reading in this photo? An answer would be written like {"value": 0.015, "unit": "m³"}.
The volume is {"value": 6978.4363, "unit": "m³"}
